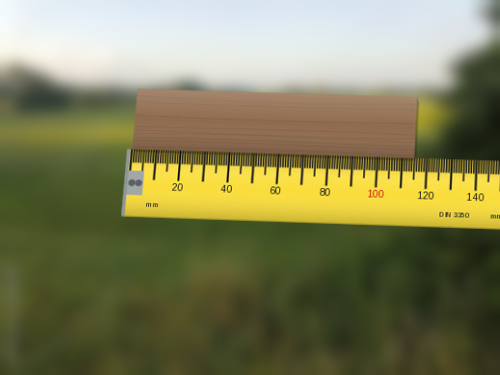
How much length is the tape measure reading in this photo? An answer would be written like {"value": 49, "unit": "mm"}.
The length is {"value": 115, "unit": "mm"}
